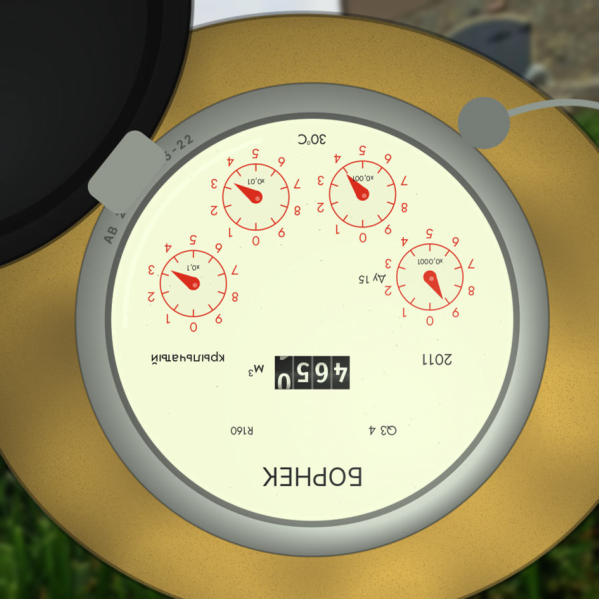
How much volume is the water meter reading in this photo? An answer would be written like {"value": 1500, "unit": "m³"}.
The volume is {"value": 4650.3339, "unit": "m³"}
